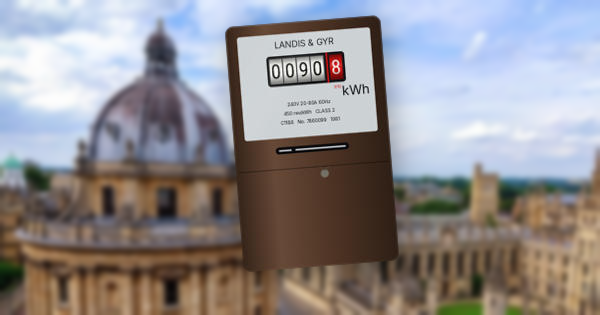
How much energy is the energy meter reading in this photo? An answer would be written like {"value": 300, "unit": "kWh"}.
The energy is {"value": 90.8, "unit": "kWh"}
